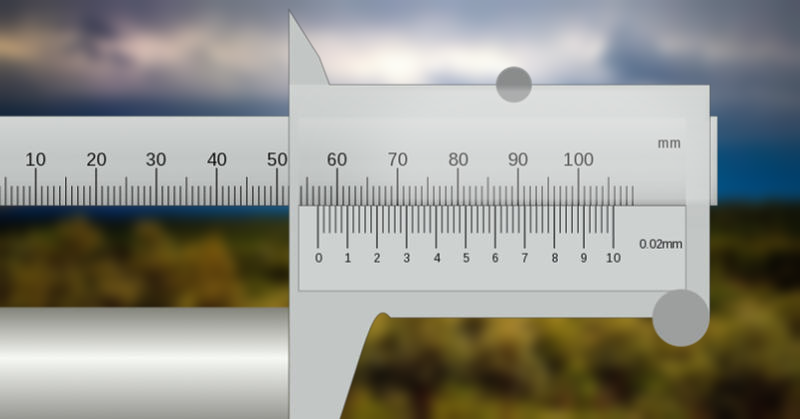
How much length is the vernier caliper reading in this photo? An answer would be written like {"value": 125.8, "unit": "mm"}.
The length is {"value": 56.8, "unit": "mm"}
